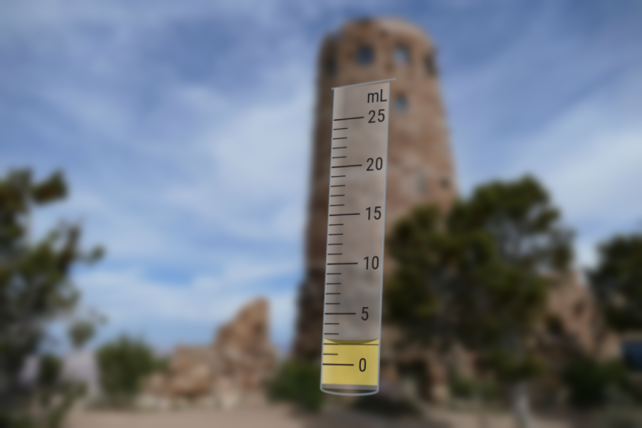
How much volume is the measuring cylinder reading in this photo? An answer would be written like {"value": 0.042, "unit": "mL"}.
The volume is {"value": 2, "unit": "mL"}
